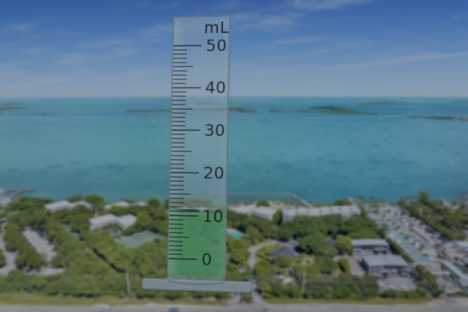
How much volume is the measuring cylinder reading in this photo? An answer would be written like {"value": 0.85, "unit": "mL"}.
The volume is {"value": 11, "unit": "mL"}
